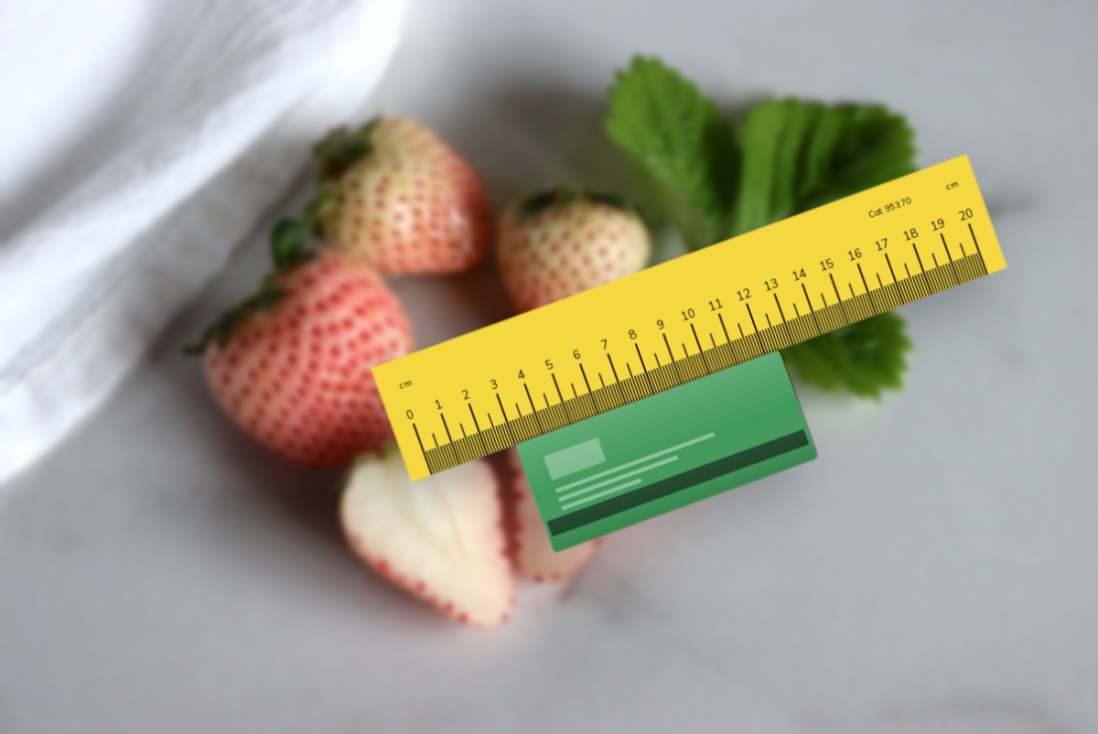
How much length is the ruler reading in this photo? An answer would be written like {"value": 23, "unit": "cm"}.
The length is {"value": 9.5, "unit": "cm"}
